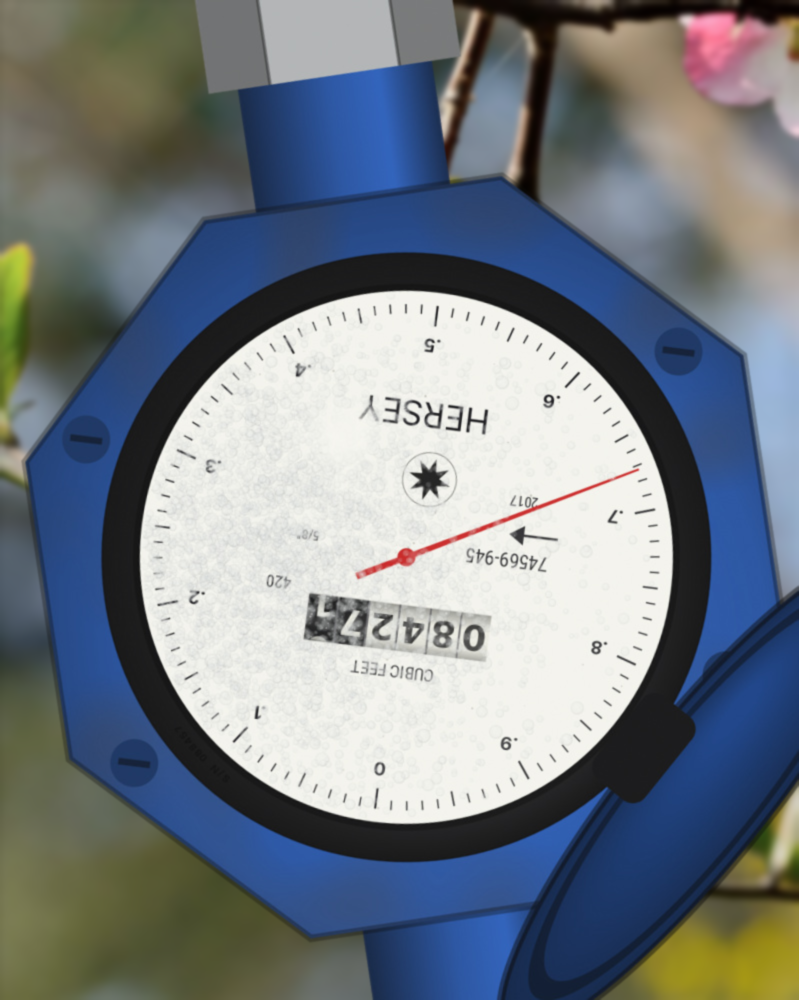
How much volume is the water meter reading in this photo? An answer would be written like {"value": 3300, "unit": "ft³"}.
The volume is {"value": 84270.67, "unit": "ft³"}
